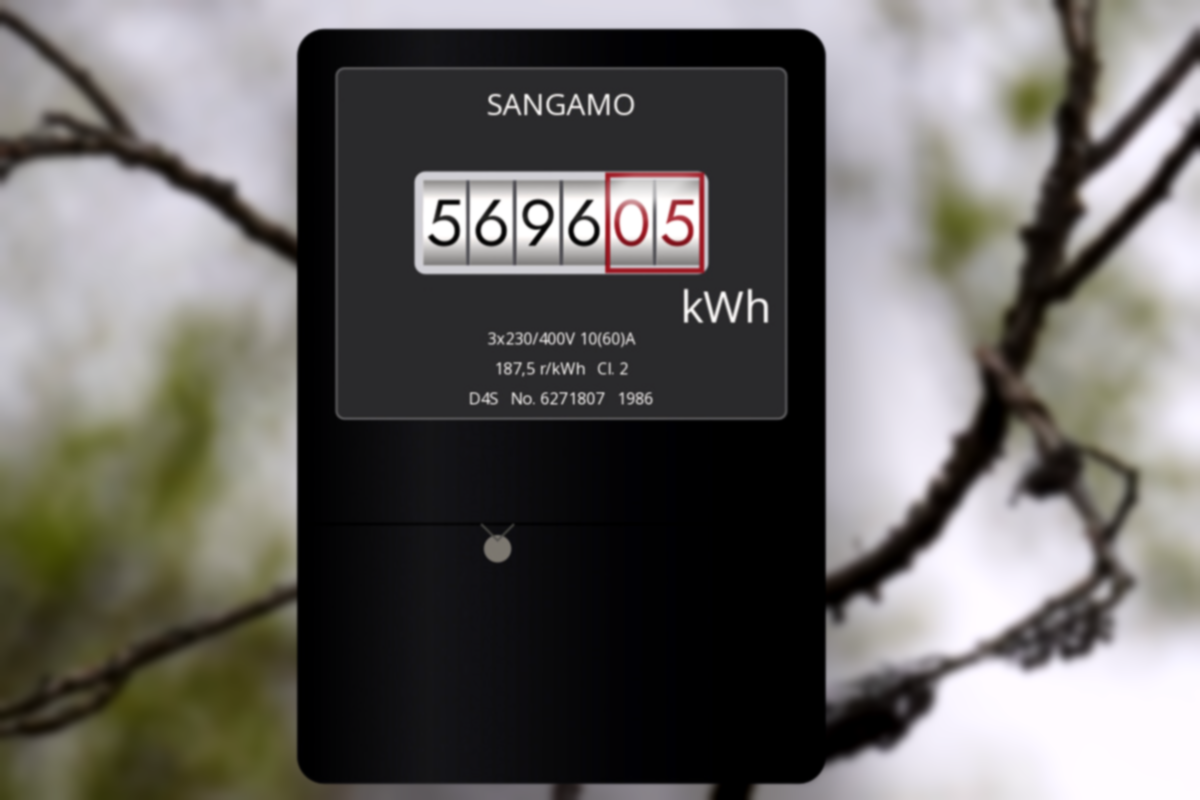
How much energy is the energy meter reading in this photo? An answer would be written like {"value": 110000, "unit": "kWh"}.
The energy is {"value": 5696.05, "unit": "kWh"}
